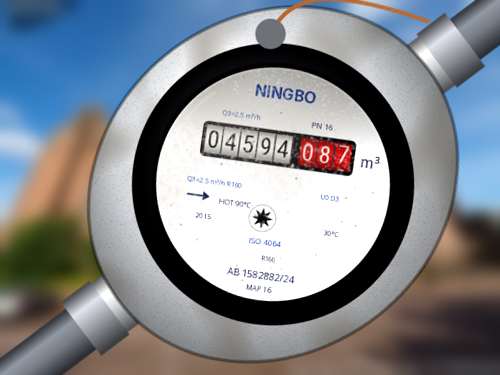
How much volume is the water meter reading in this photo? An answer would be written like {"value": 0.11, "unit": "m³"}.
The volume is {"value": 4594.087, "unit": "m³"}
